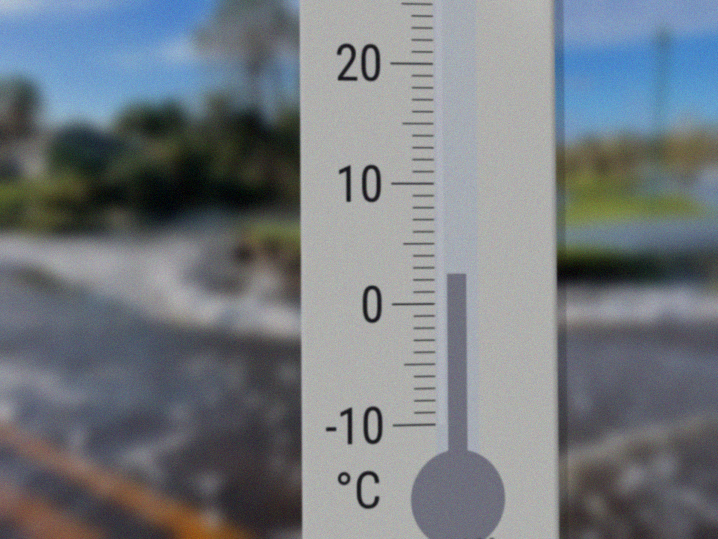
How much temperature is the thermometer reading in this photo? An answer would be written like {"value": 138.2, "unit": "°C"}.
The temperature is {"value": 2.5, "unit": "°C"}
